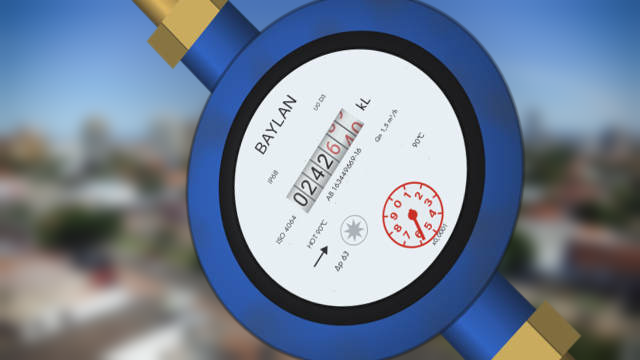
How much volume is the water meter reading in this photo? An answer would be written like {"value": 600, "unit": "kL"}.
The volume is {"value": 242.6395, "unit": "kL"}
